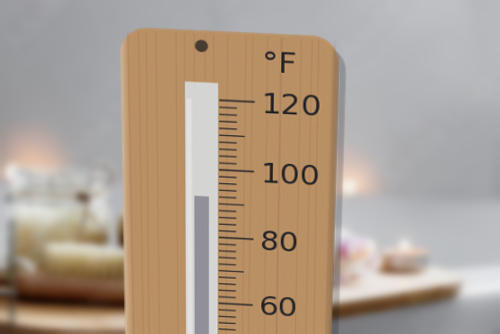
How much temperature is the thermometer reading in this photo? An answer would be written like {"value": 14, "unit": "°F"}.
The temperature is {"value": 92, "unit": "°F"}
